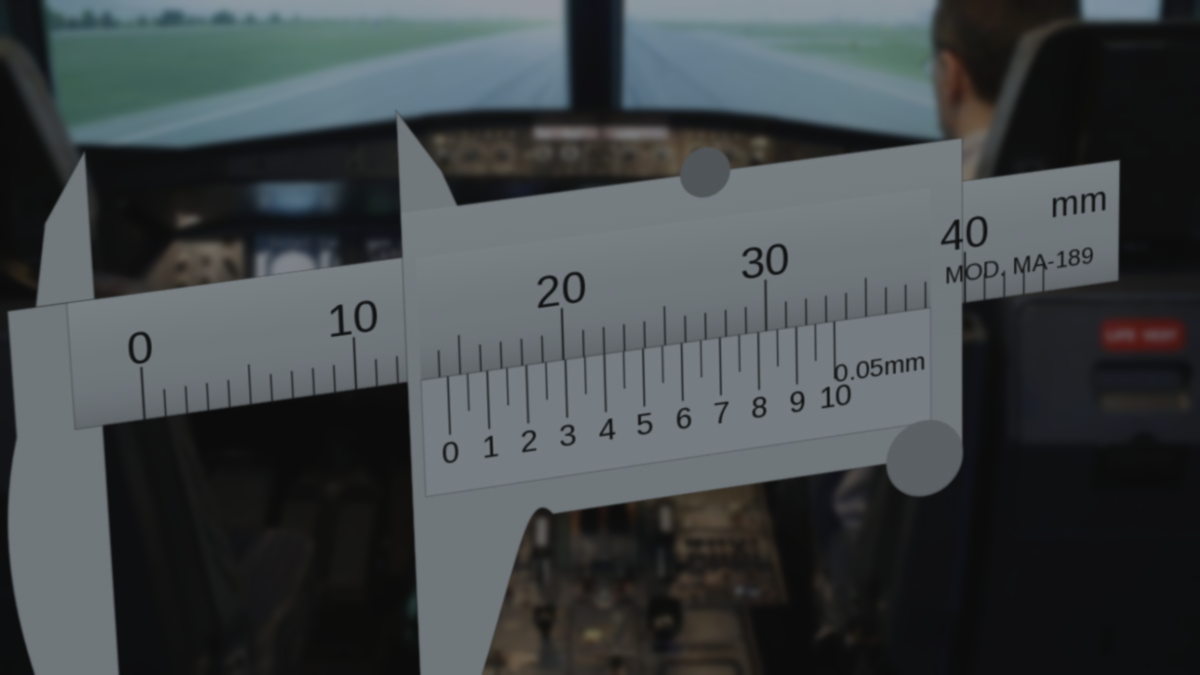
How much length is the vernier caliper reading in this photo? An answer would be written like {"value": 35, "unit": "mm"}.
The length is {"value": 14.4, "unit": "mm"}
